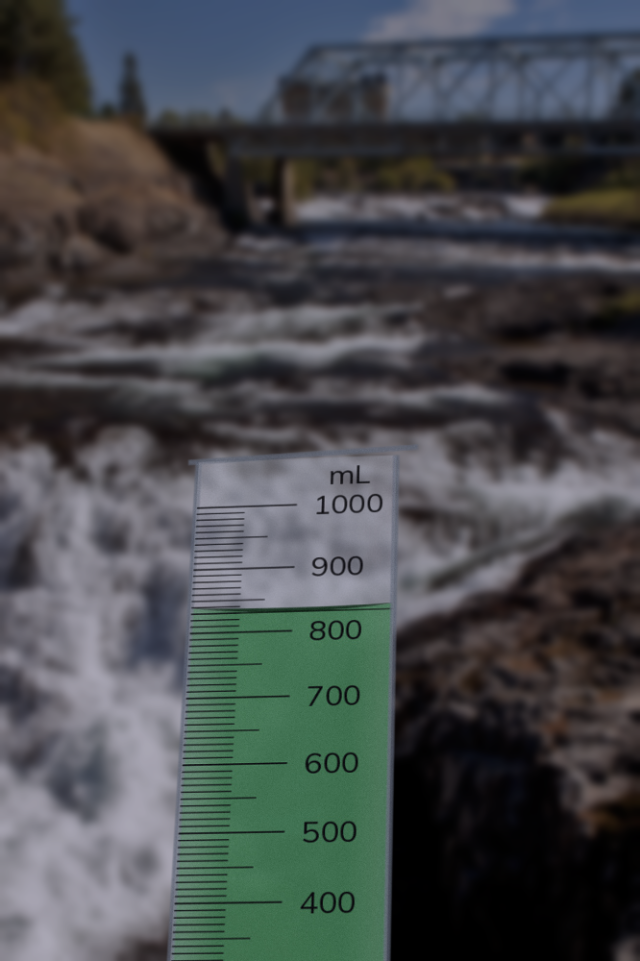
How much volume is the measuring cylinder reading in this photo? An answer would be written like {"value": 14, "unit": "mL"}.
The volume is {"value": 830, "unit": "mL"}
